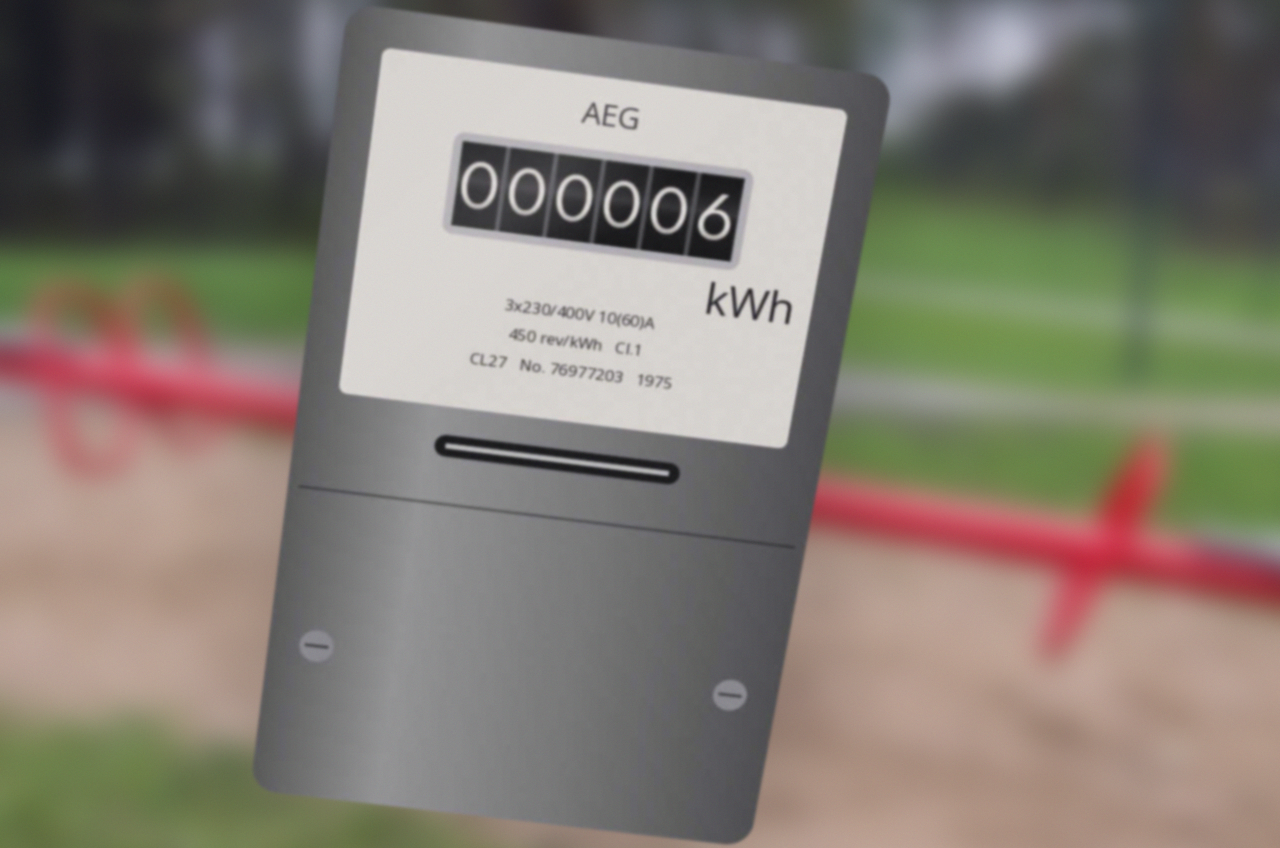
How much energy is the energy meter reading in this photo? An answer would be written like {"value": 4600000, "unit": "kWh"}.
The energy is {"value": 6, "unit": "kWh"}
